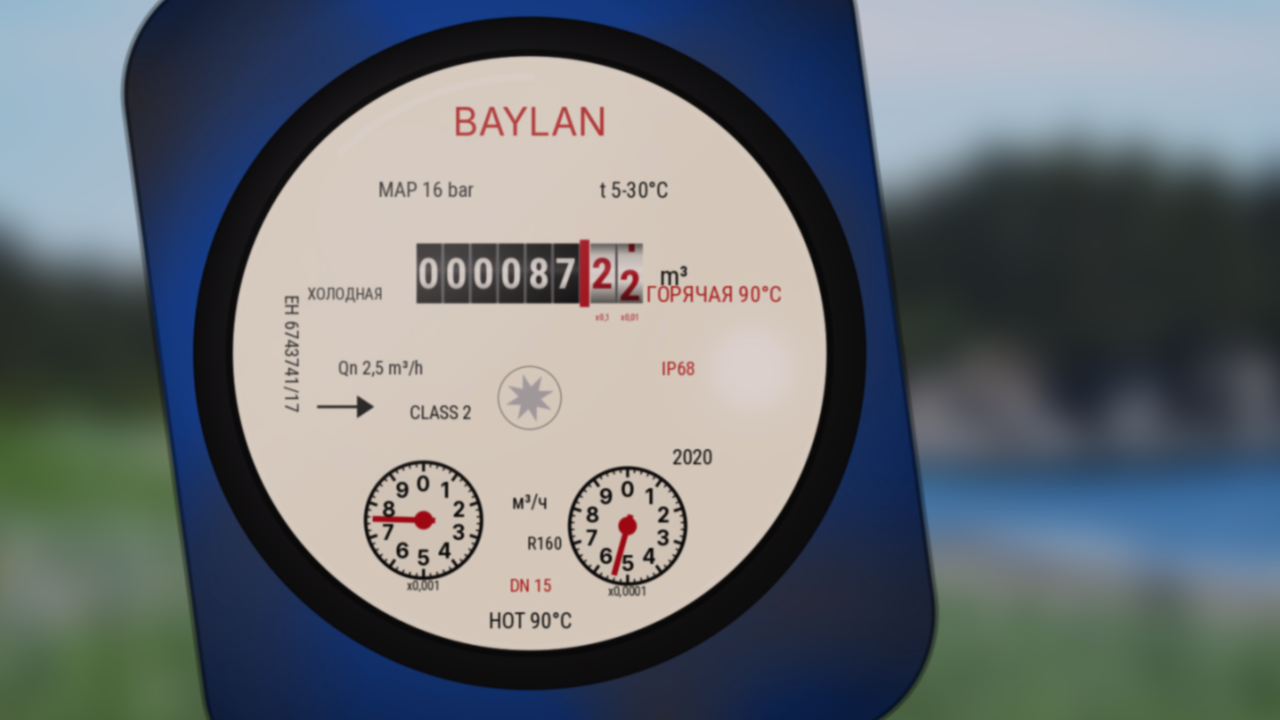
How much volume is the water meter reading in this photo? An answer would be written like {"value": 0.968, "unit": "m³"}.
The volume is {"value": 87.2175, "unit": "m³"}
